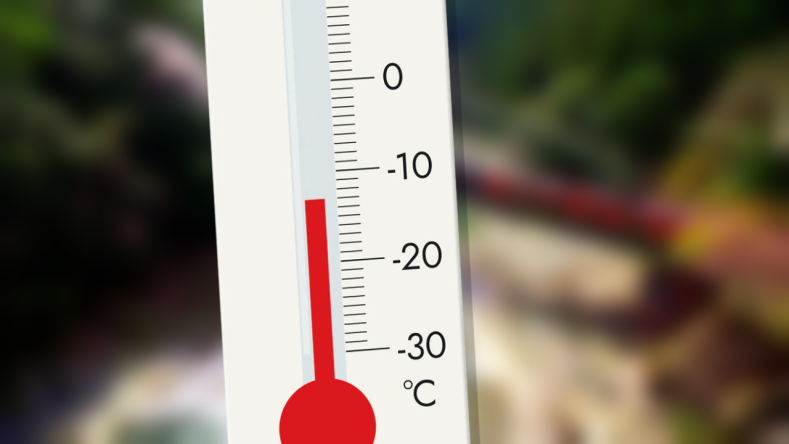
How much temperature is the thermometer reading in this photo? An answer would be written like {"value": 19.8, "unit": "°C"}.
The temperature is {"value": -13, "unit": "°C"}
